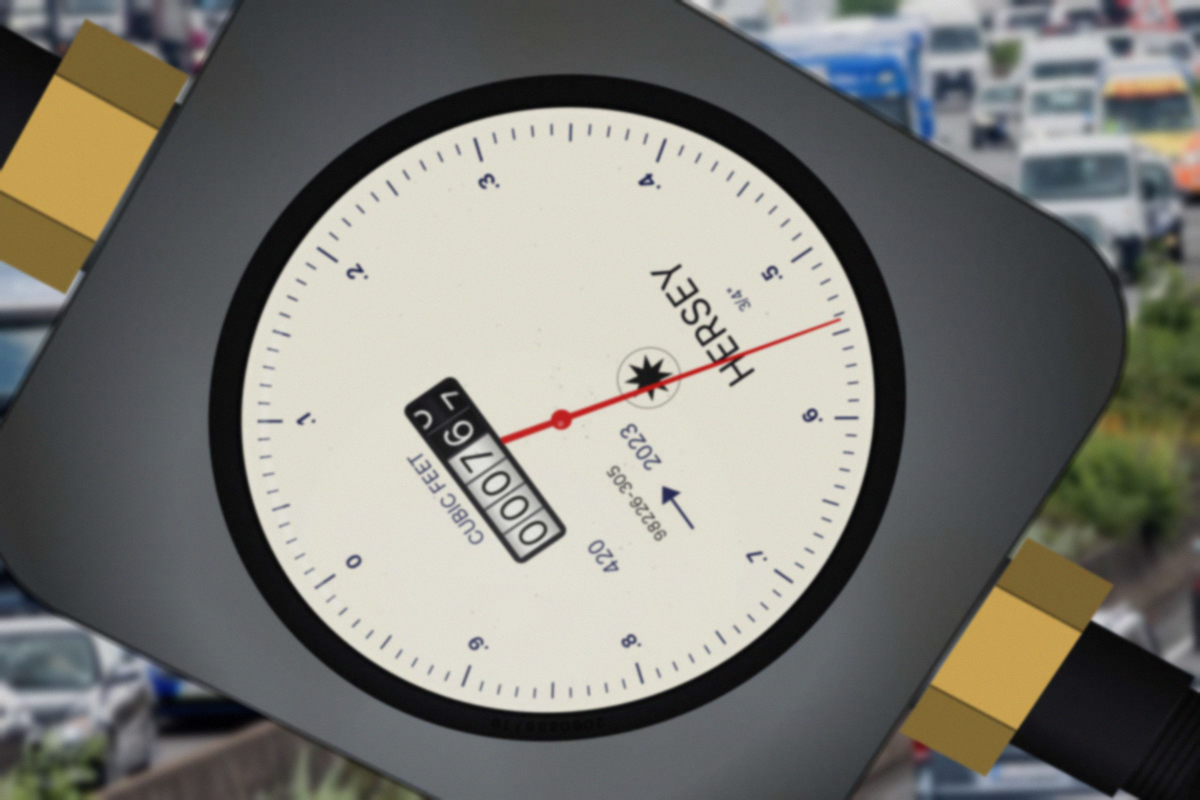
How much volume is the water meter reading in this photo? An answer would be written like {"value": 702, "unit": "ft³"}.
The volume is {"value": 766.54, "unit": "ft³"}
